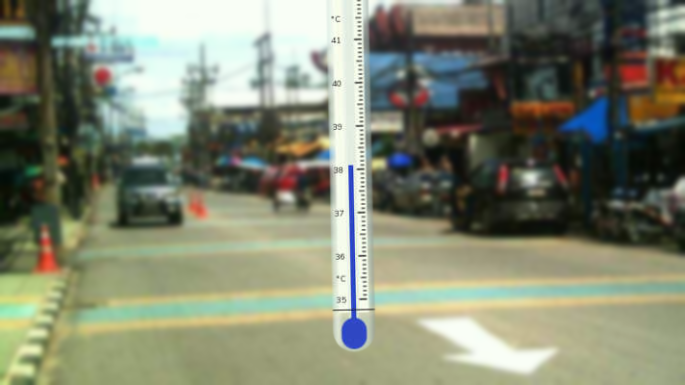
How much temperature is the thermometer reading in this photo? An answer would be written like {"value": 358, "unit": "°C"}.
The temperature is {"value": 38.1, "unit": "°C"}
